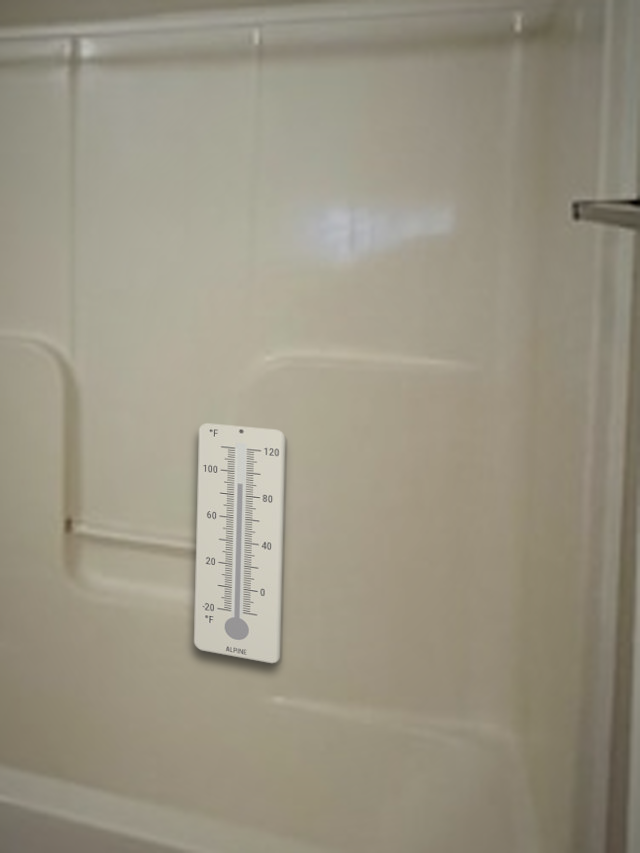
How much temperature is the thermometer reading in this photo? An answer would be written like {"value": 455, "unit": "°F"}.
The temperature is {"value": 90, "unit": "°F"}
